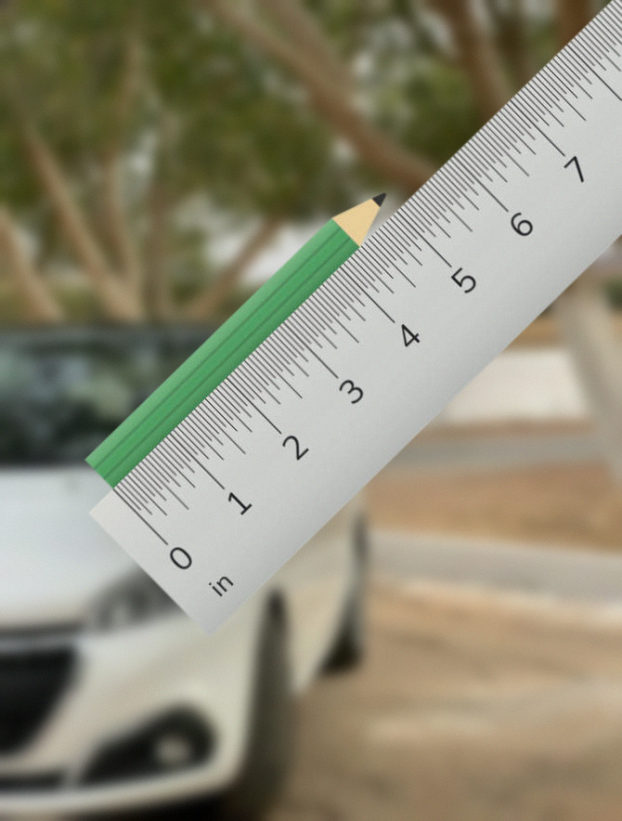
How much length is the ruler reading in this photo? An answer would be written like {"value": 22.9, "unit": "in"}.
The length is {"value": 5.0625, "unit": "in"}
